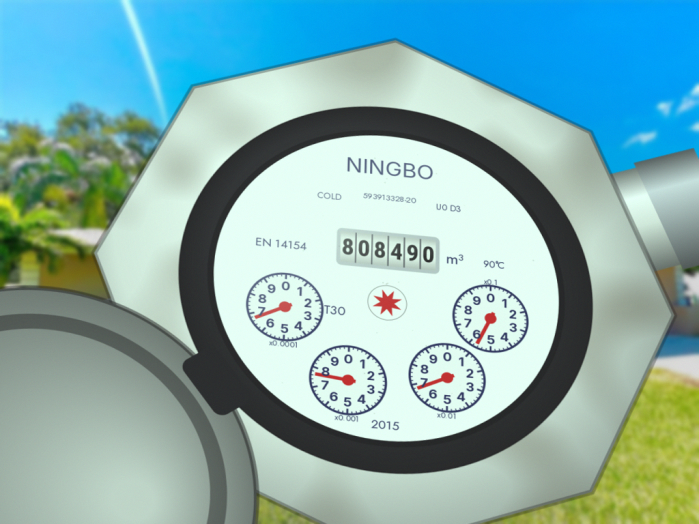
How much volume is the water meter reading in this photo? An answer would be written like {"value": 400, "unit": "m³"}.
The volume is {"value": 808490.5676, "unit": "m³"}
